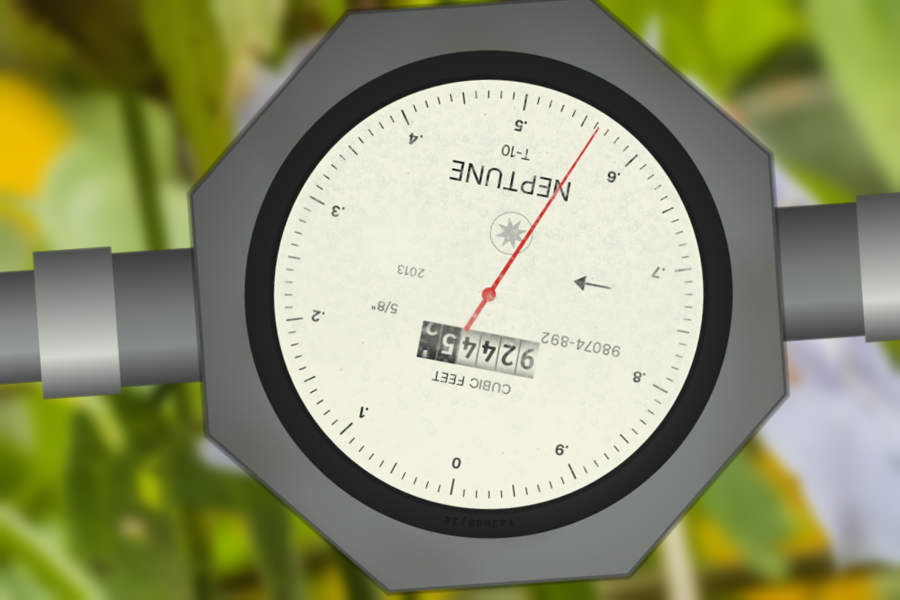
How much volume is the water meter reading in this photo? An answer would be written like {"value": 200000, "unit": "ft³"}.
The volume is {"value": 924451.56, "unit": "ft³"}
